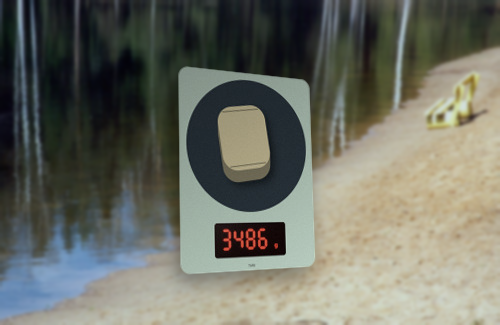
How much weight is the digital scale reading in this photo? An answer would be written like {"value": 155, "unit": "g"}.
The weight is {"value": 3486, "unit": "g"}
